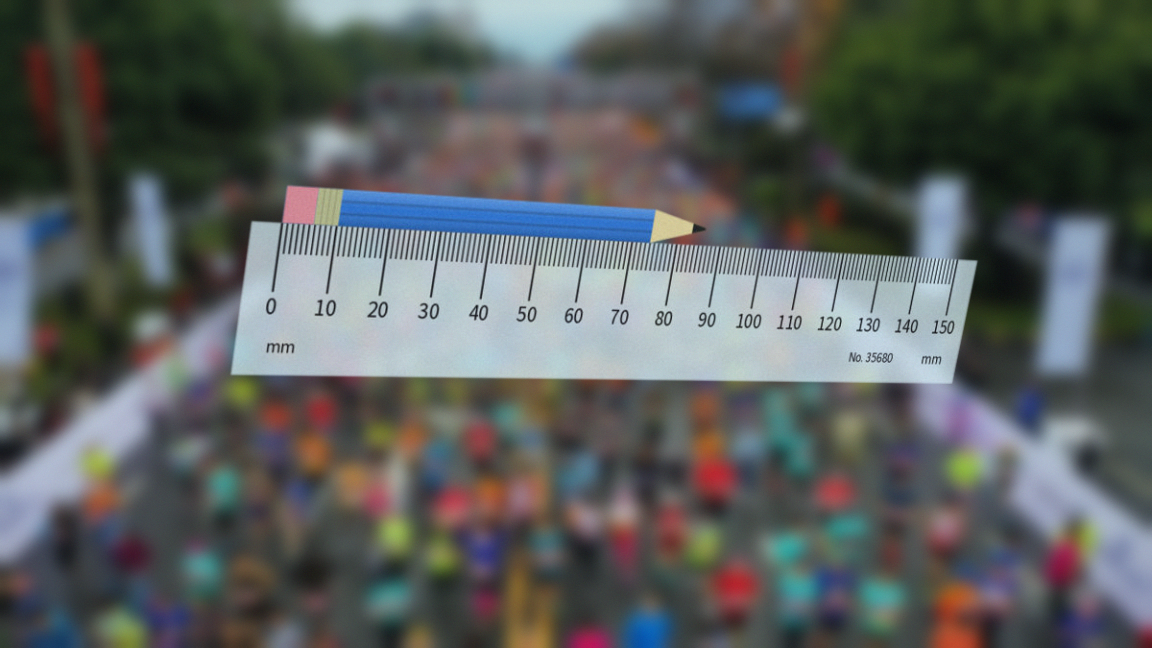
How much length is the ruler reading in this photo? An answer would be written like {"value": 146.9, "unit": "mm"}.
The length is {"value": 86, "unit": "mm"}
